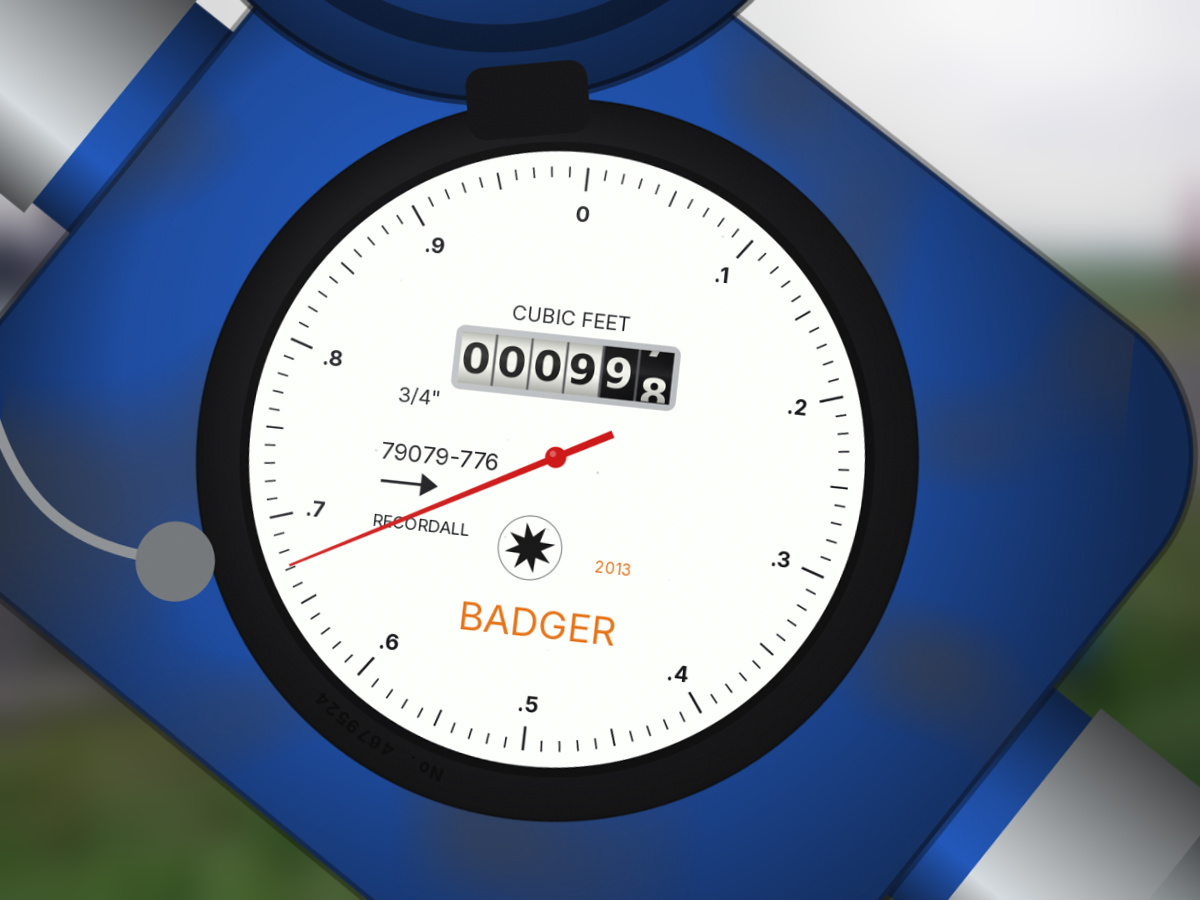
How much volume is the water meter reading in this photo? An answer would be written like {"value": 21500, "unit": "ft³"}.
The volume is {"value": 997.67, "unit": "ft³"}
